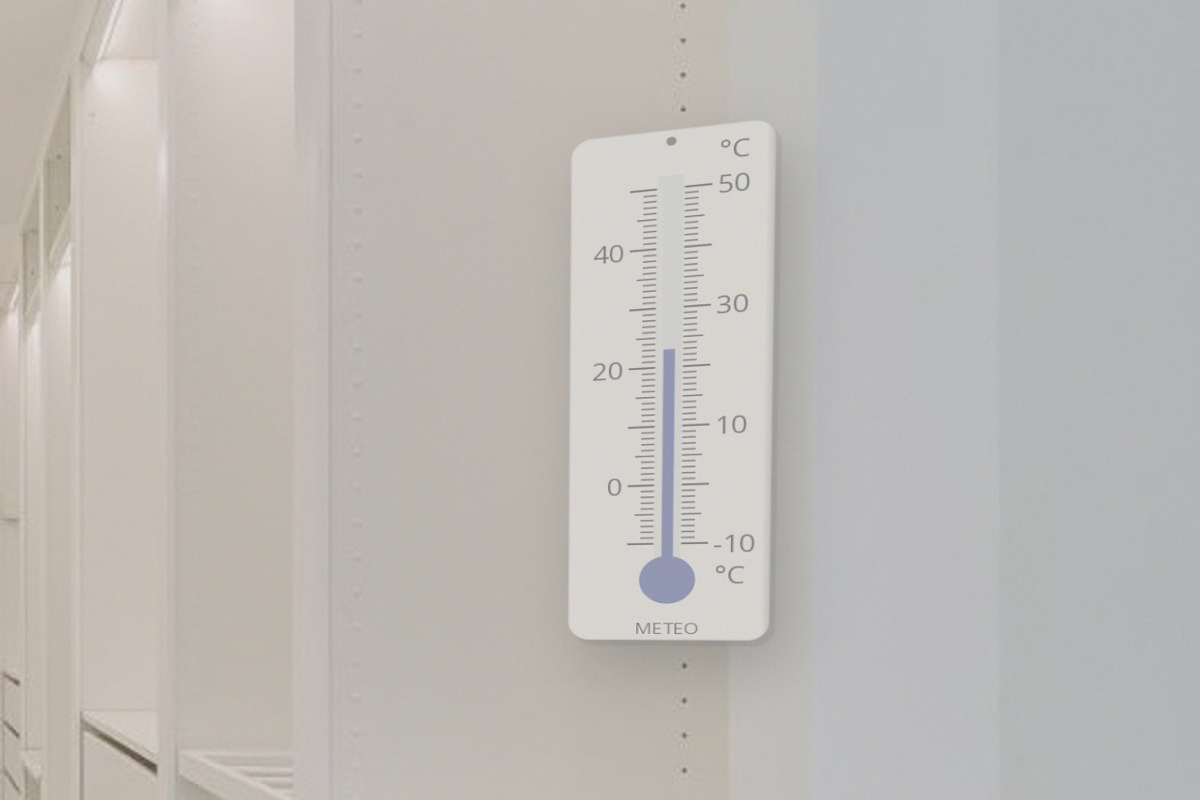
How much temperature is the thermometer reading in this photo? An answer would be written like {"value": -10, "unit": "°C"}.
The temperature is {"value": 23, "unit": "°C"}
